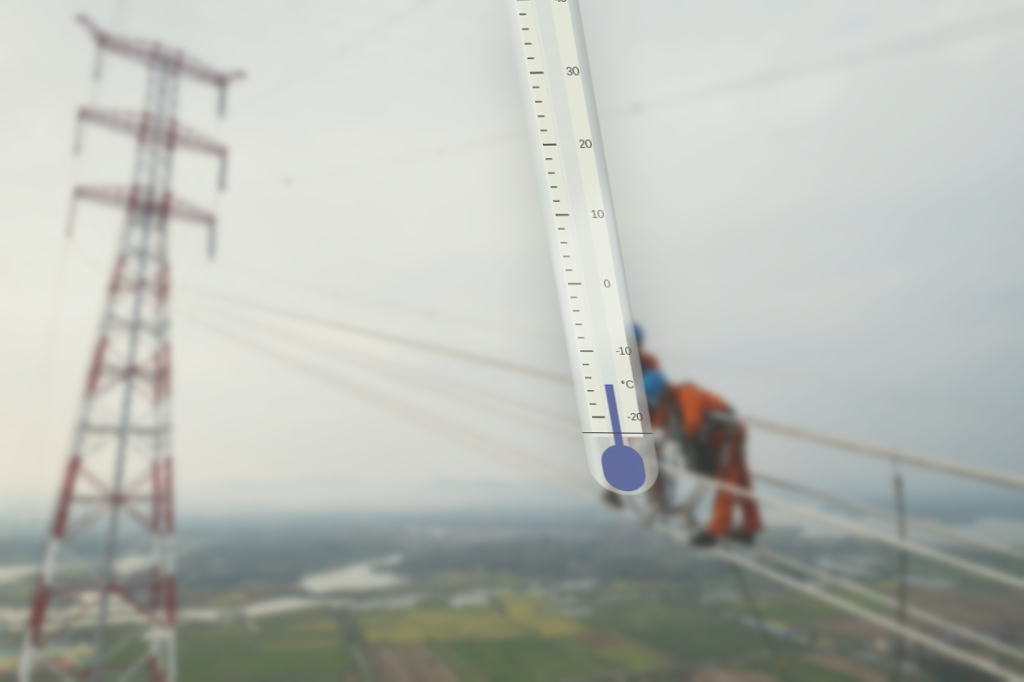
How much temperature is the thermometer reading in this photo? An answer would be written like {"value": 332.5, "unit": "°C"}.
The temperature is {"value": -15, "unit": "°C"}
